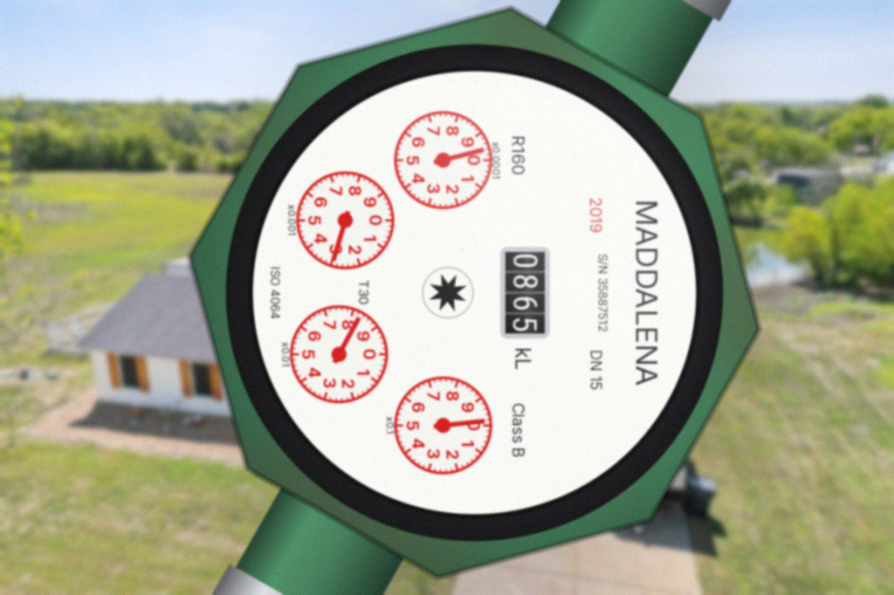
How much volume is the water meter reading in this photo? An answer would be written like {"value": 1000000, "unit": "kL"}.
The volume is {"value": 864.9829, "unit": "kL"}
